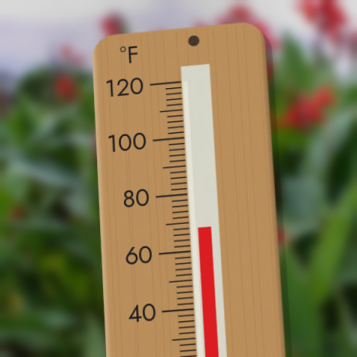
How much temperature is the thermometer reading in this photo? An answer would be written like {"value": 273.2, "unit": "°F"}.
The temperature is {"value": 68, "unit": "°F"}
